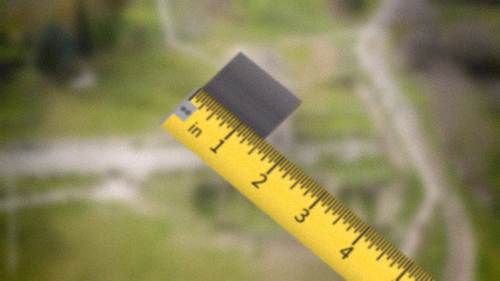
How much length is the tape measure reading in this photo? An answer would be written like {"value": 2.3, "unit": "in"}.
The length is {"value": 1.5, "unit": "in"}
